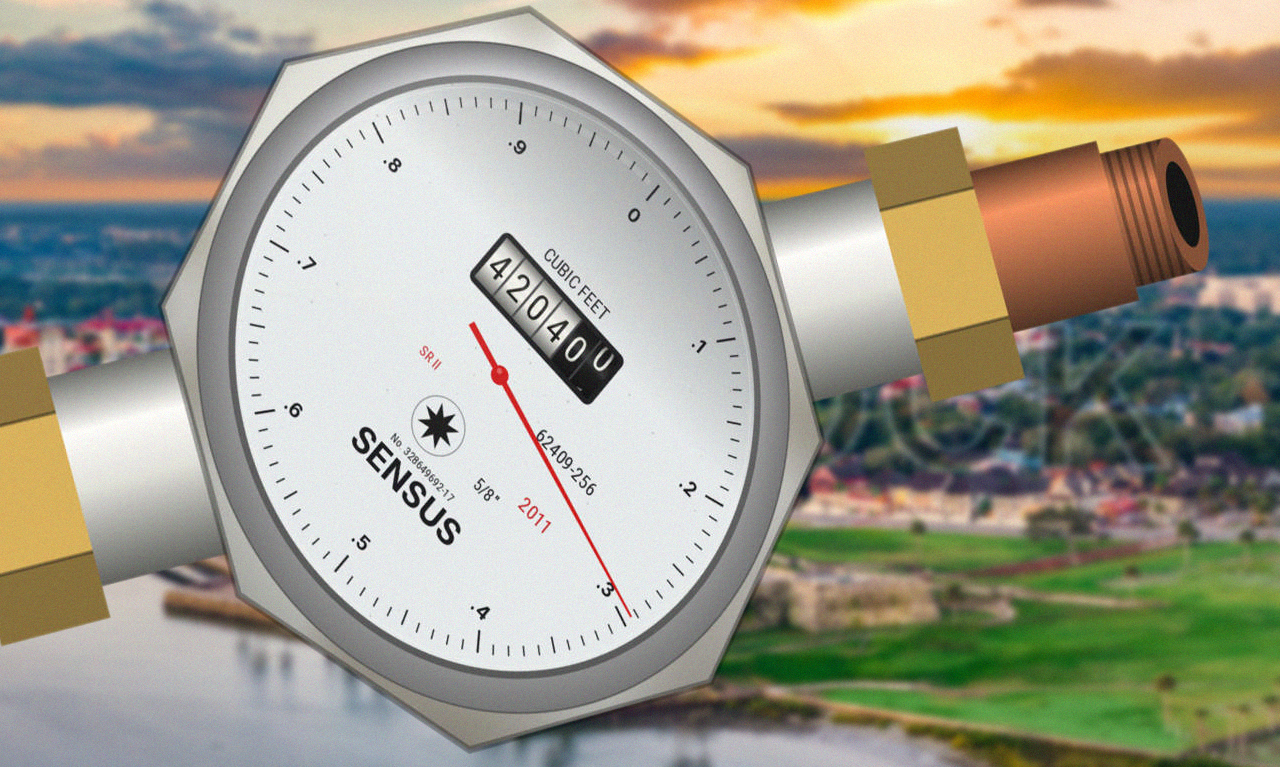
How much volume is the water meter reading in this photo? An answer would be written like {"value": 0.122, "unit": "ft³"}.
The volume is {"value": 420400.29, "unit": "ft³"}
